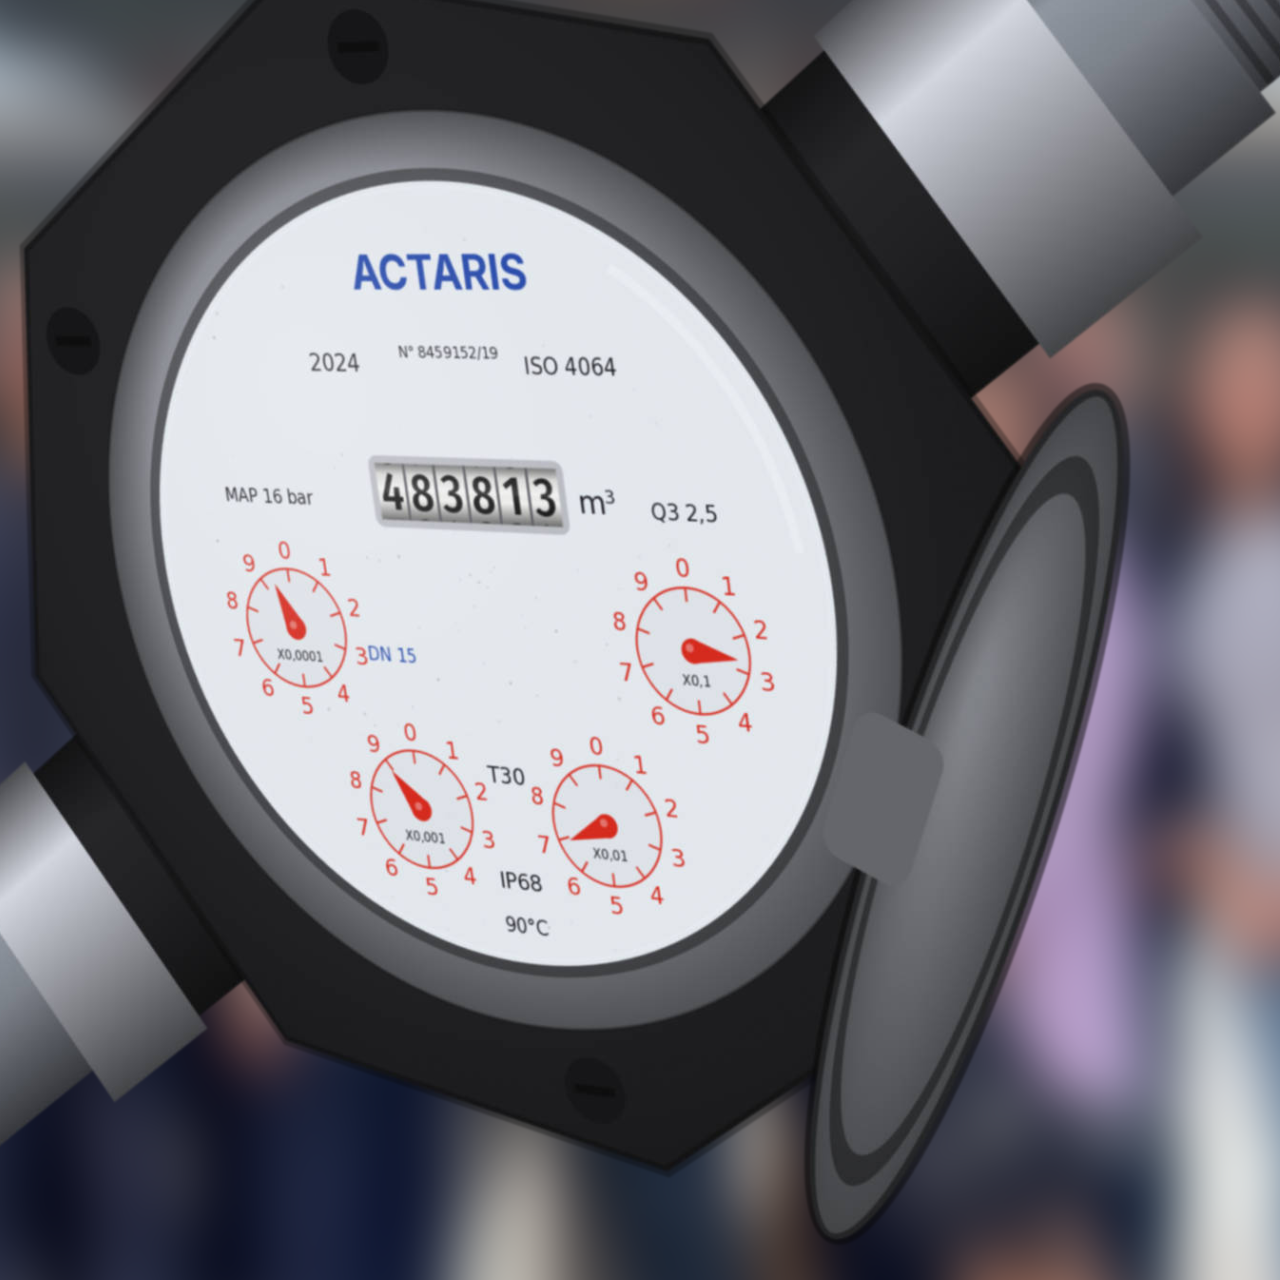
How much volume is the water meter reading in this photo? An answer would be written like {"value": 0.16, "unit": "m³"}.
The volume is {"value": 483813.2689, "unit": "m³"}
